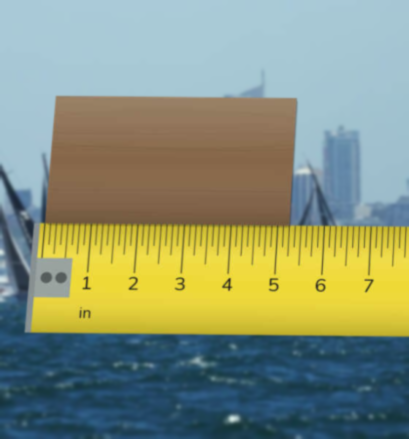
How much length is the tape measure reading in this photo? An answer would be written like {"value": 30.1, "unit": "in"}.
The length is {"value": 5.25, "unit": "in"}
